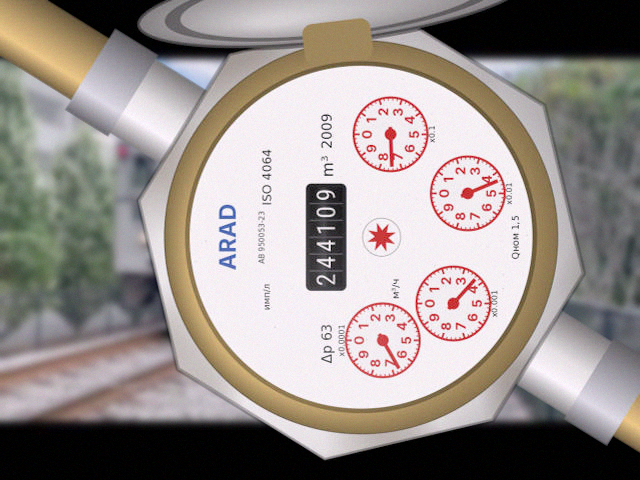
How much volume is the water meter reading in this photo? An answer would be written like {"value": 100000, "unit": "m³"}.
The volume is {"value": 244109.7436, "unit": "m³"}
